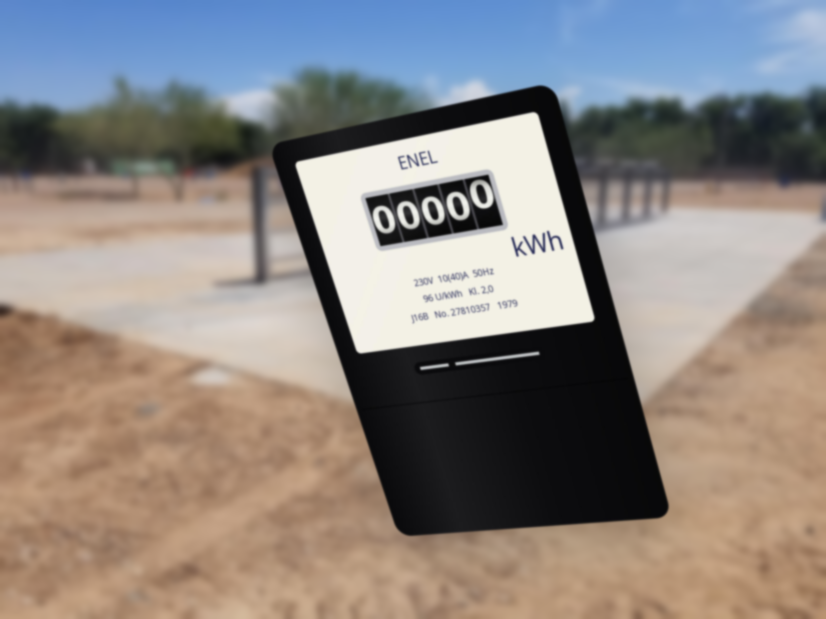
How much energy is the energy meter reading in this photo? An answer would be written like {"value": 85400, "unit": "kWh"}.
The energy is {"value": 0, "unit": "kWh"}
